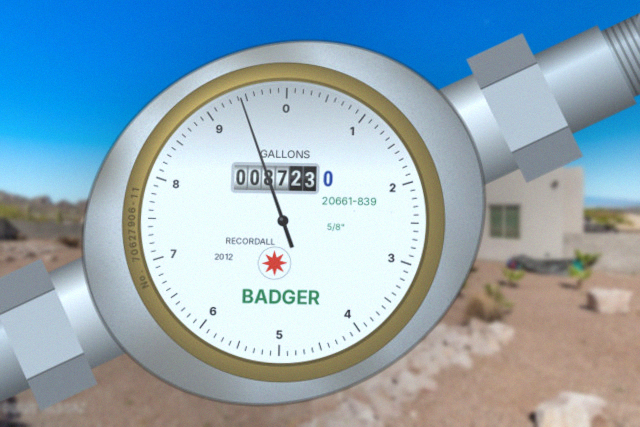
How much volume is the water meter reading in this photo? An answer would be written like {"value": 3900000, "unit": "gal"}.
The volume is {"value": 87229.4, "unit": "gal"}
